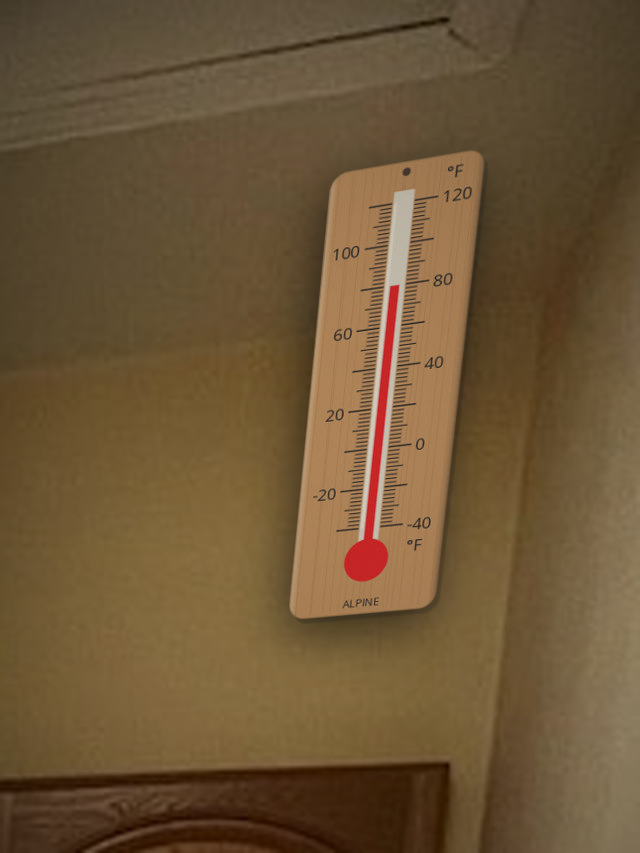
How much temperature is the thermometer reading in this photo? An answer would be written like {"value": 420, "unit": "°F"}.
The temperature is {"value": 80, "unit": "°F"}
